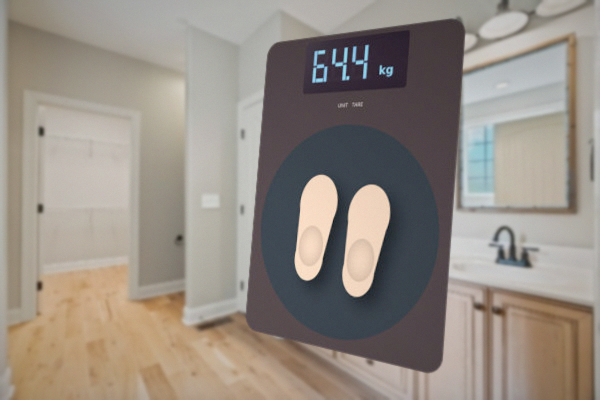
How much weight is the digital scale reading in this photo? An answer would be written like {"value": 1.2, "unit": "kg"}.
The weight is {"value": 64.4, "unit": "kg"}
